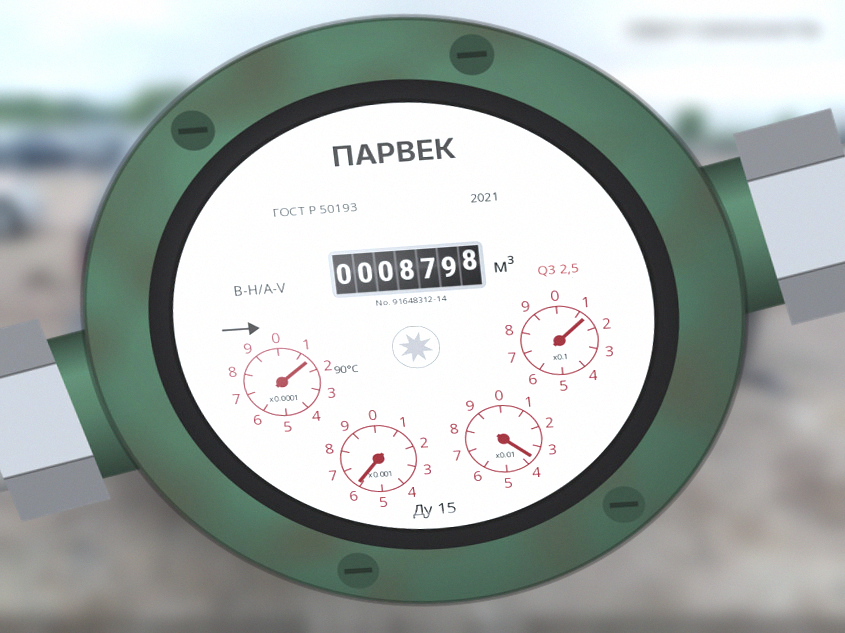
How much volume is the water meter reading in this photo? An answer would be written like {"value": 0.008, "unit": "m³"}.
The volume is {"value": 8798.1361, "unit": "m³"}
